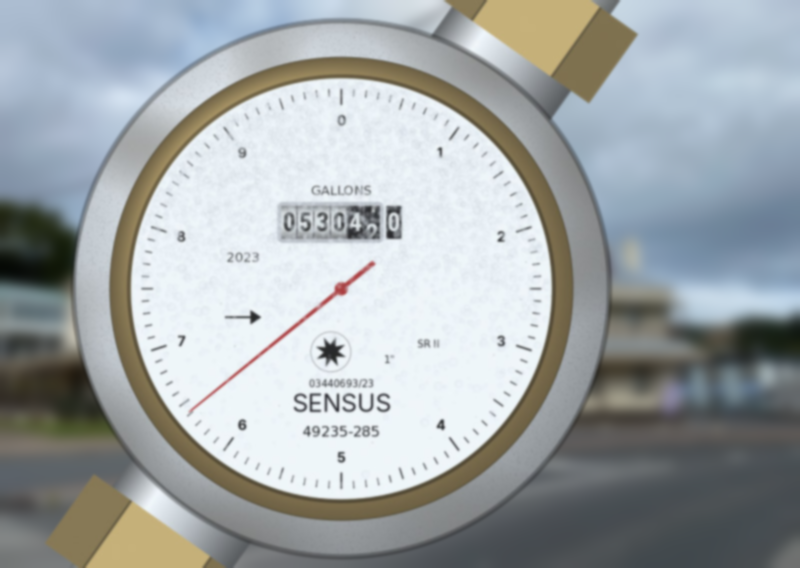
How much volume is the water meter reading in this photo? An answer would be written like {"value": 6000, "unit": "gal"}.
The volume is {"value": 530416.4, "unit": "gal"}
